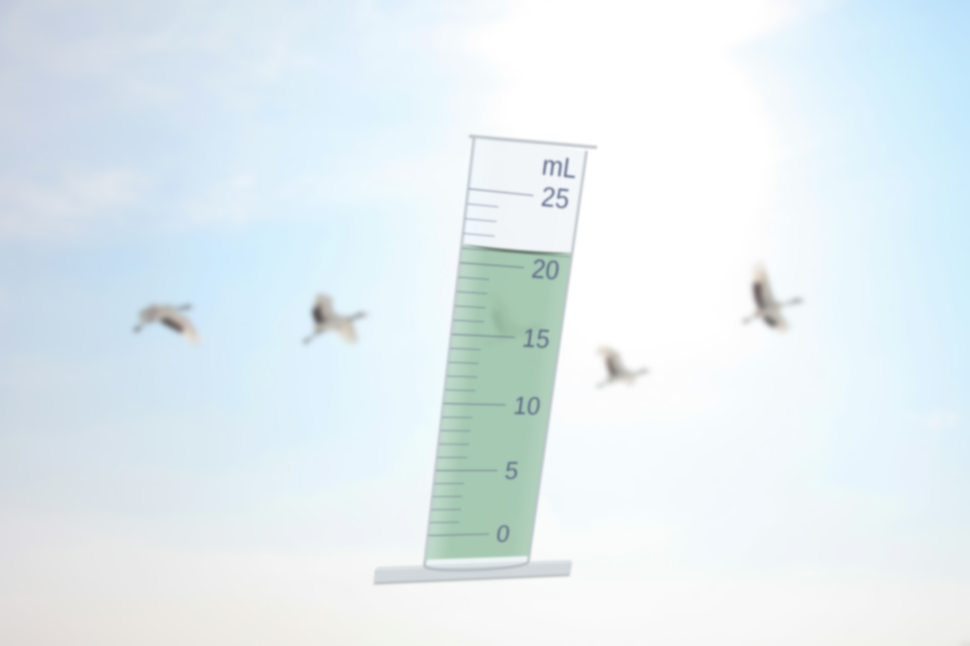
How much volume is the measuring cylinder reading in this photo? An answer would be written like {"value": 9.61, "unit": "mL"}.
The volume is {"value": 21, "unit": "mL"}
